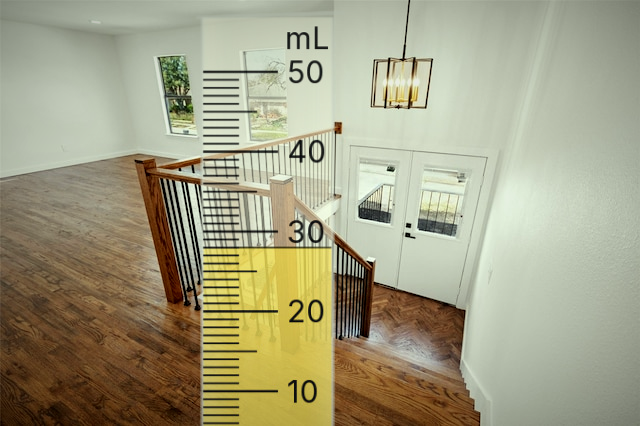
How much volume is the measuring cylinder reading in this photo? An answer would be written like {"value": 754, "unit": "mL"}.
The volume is {"value": 28, "unit": "mL"}
